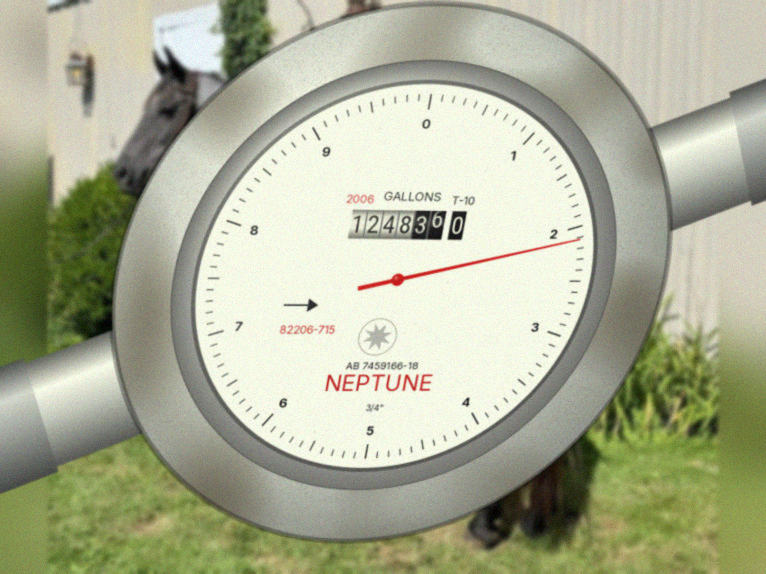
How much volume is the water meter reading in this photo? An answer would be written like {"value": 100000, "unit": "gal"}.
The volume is {"value": 1248362.1, "unit": "gal"}
